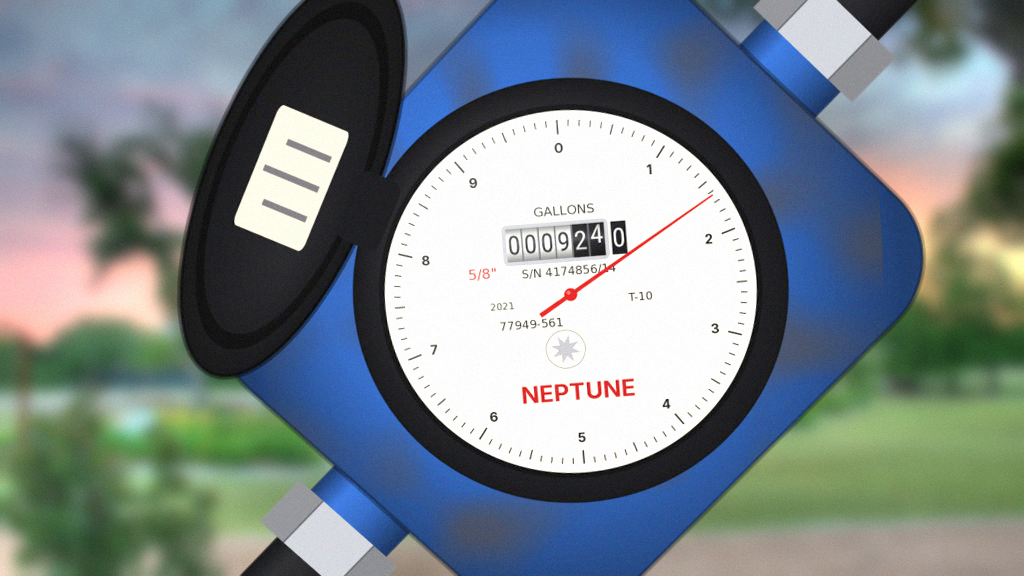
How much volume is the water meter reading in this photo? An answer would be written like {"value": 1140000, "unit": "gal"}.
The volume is {"value": 9241.6, "unit": "gal"}
